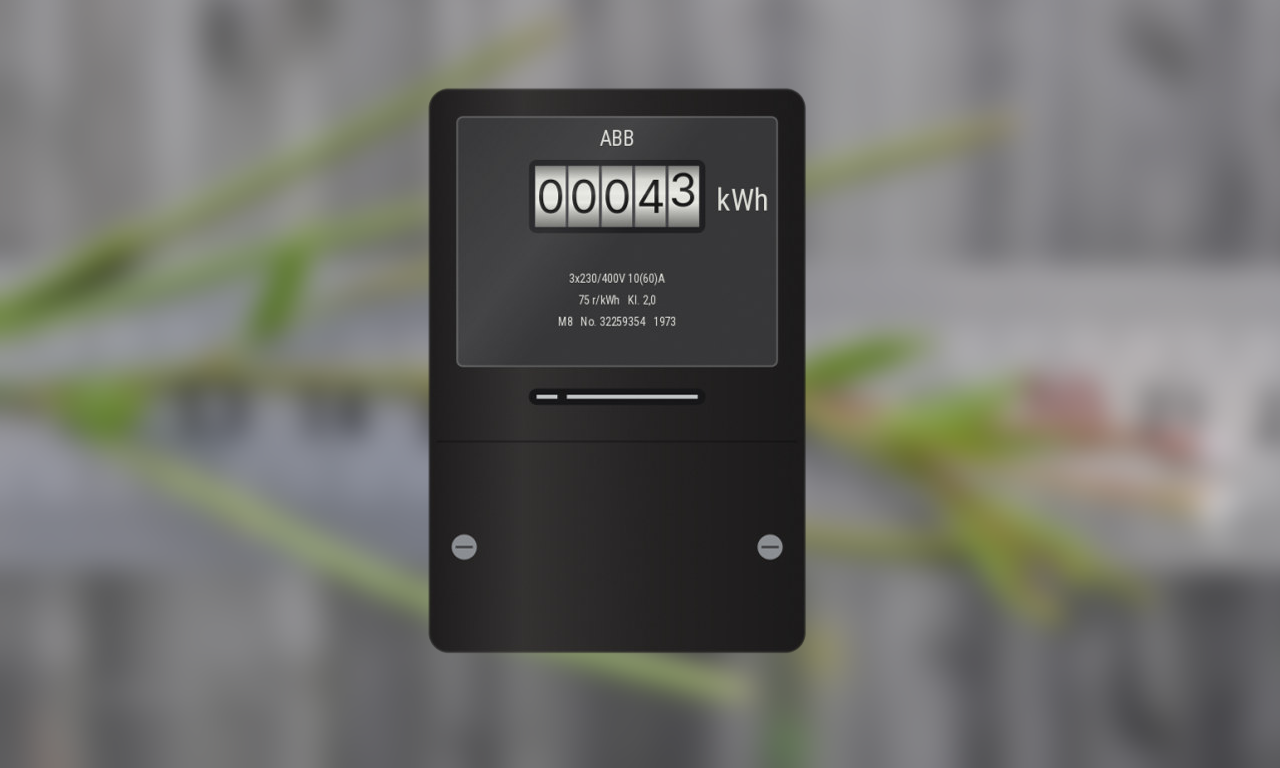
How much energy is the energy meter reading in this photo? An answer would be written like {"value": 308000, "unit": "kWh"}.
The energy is {"value": 43, "unit": "kWh"}
